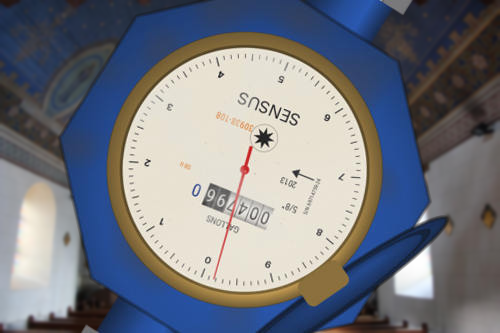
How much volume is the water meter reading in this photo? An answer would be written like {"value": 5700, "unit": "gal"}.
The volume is {"value": 47959.8, "unit": "gal"}
